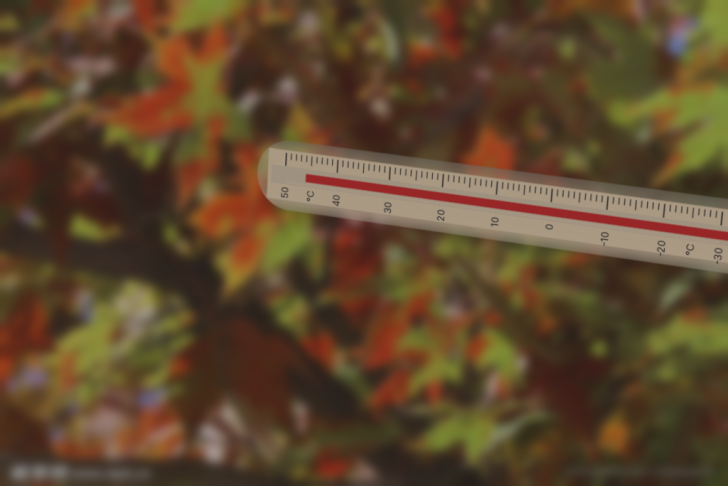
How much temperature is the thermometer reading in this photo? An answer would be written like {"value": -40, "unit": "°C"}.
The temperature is {"value": 46, "unit": "°C"}
